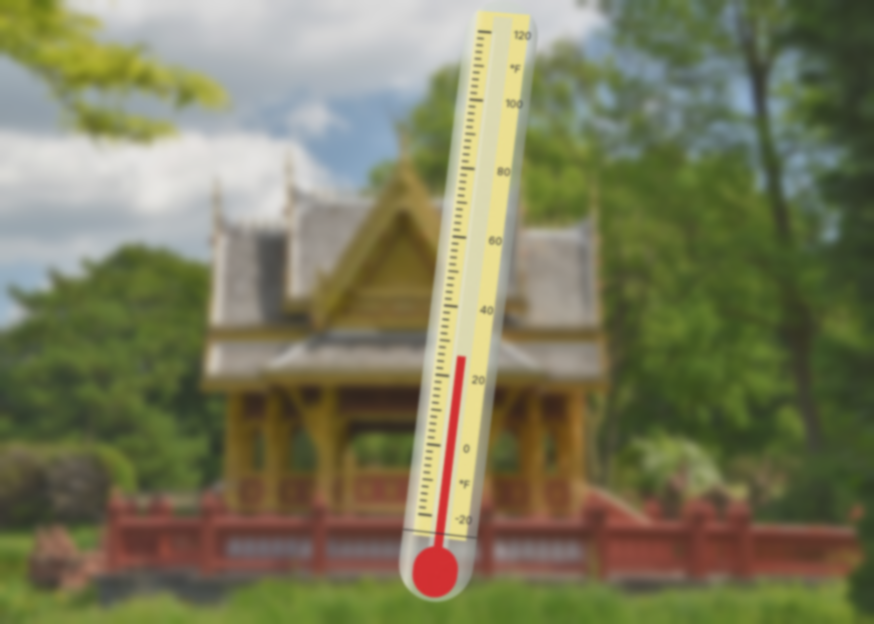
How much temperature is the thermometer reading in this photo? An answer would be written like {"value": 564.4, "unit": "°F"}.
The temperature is {"value": 26, "unit": "°F"}
